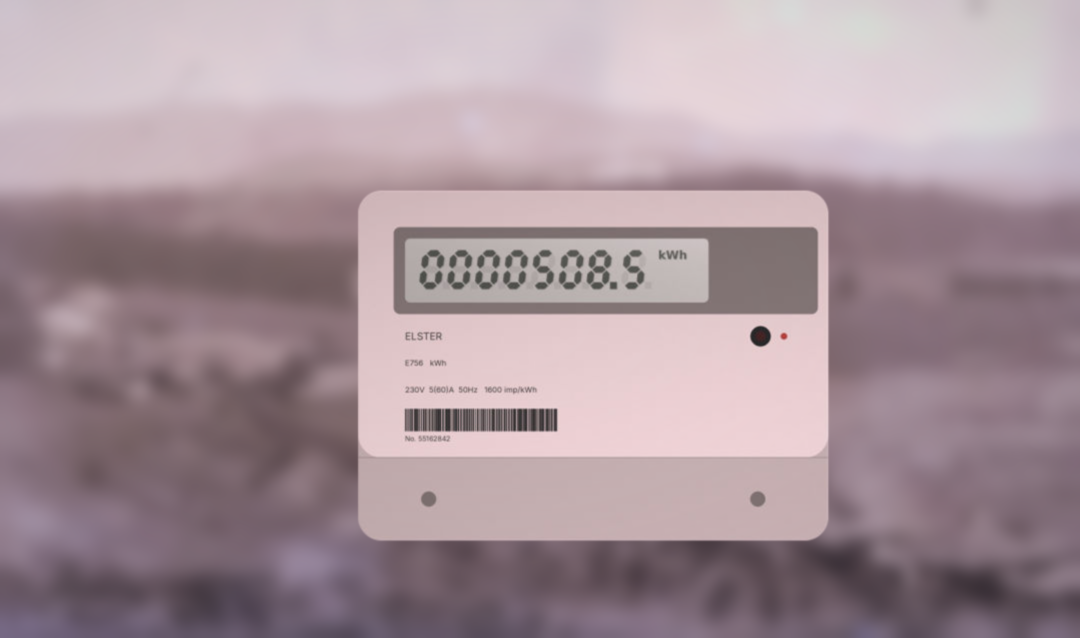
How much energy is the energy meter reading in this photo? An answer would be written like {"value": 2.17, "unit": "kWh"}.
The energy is {"value": 508.5, "unit": "kWh"}
